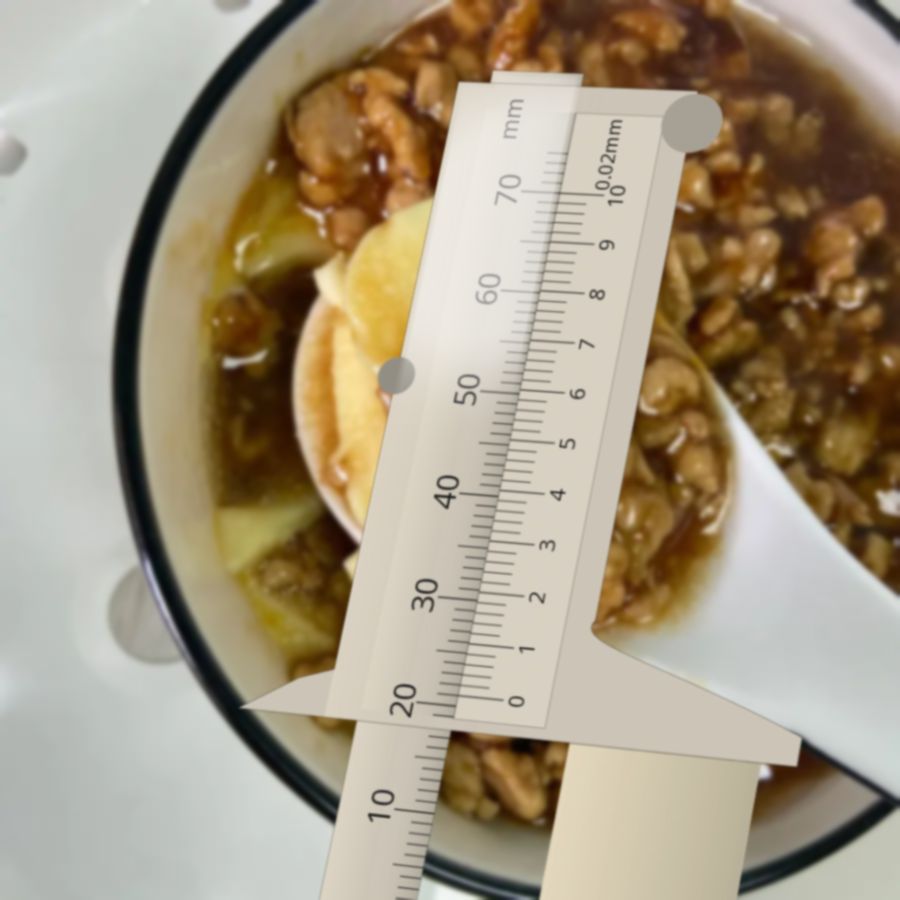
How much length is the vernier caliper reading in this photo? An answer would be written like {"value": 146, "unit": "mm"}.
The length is {"value": 21.0, "unit": "mm"}
